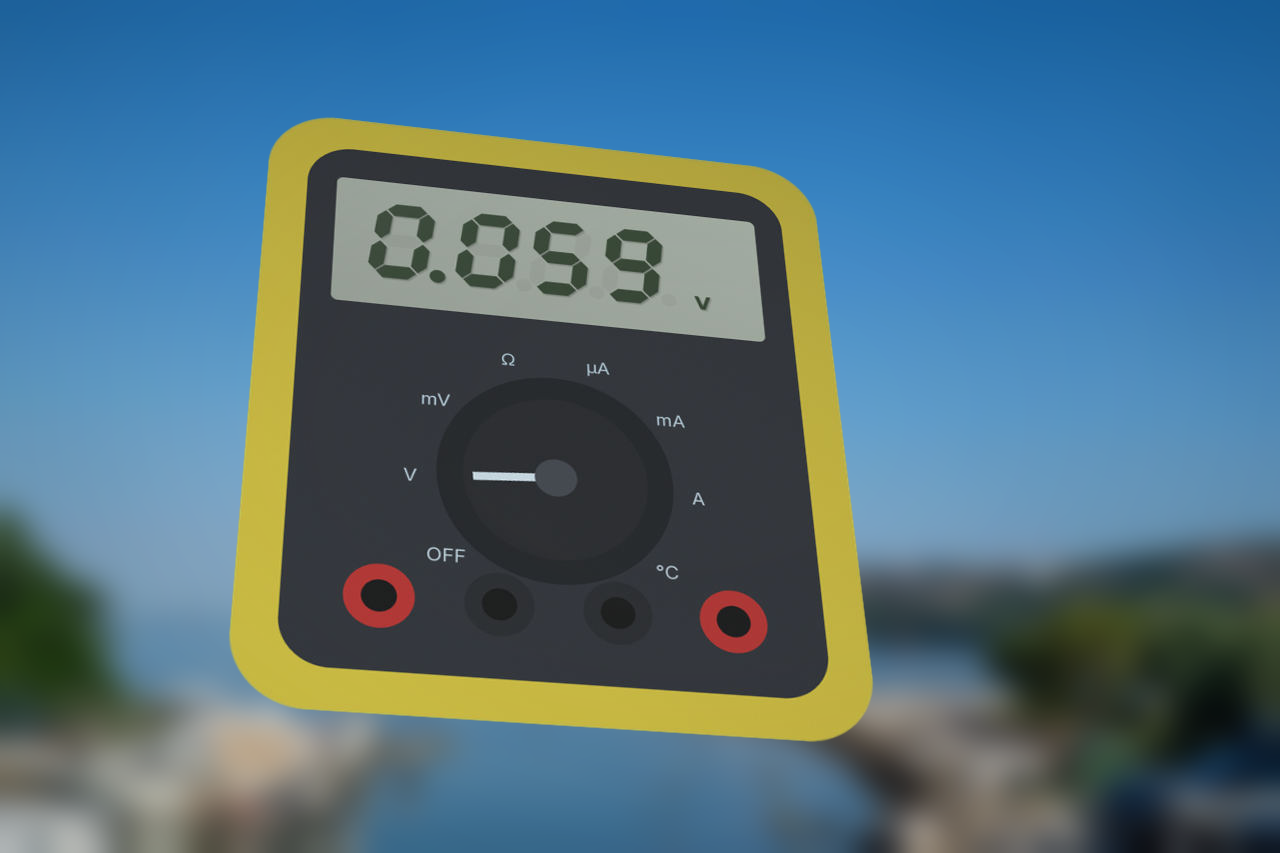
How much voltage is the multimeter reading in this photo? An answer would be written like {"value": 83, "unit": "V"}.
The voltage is {"value": 0.059, "unit": "V"}
